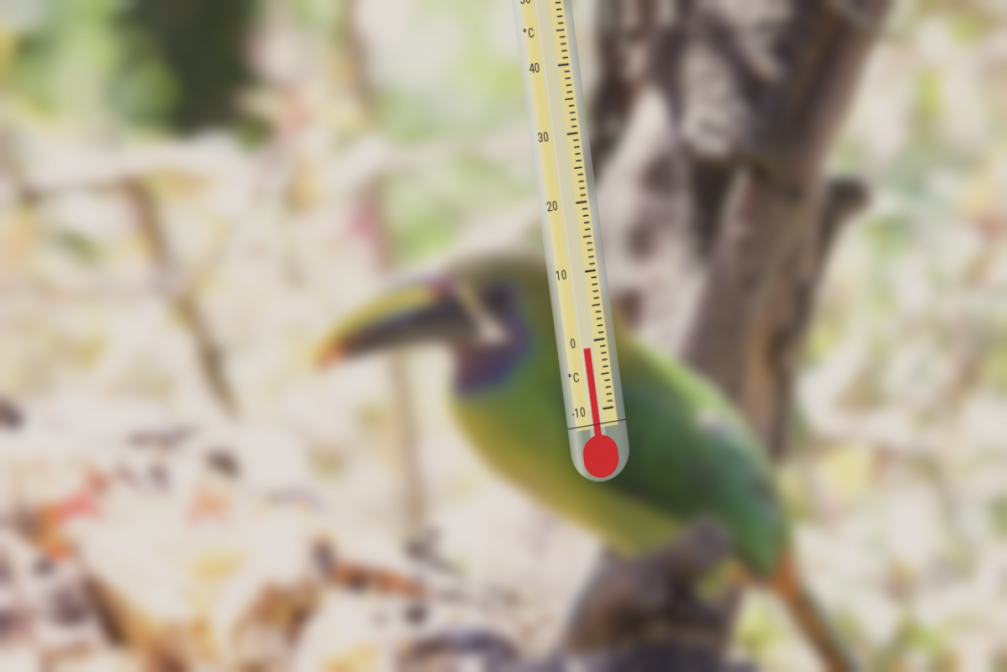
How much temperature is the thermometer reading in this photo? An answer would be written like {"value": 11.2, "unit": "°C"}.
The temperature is {"value": -1, "unit": "°C"}
